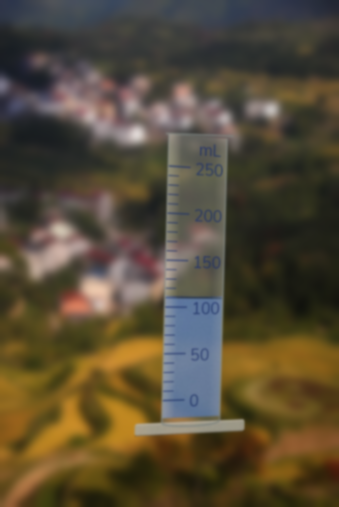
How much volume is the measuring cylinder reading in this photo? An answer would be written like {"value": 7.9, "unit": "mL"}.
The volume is {"value": 110, "unit": "mL"}
